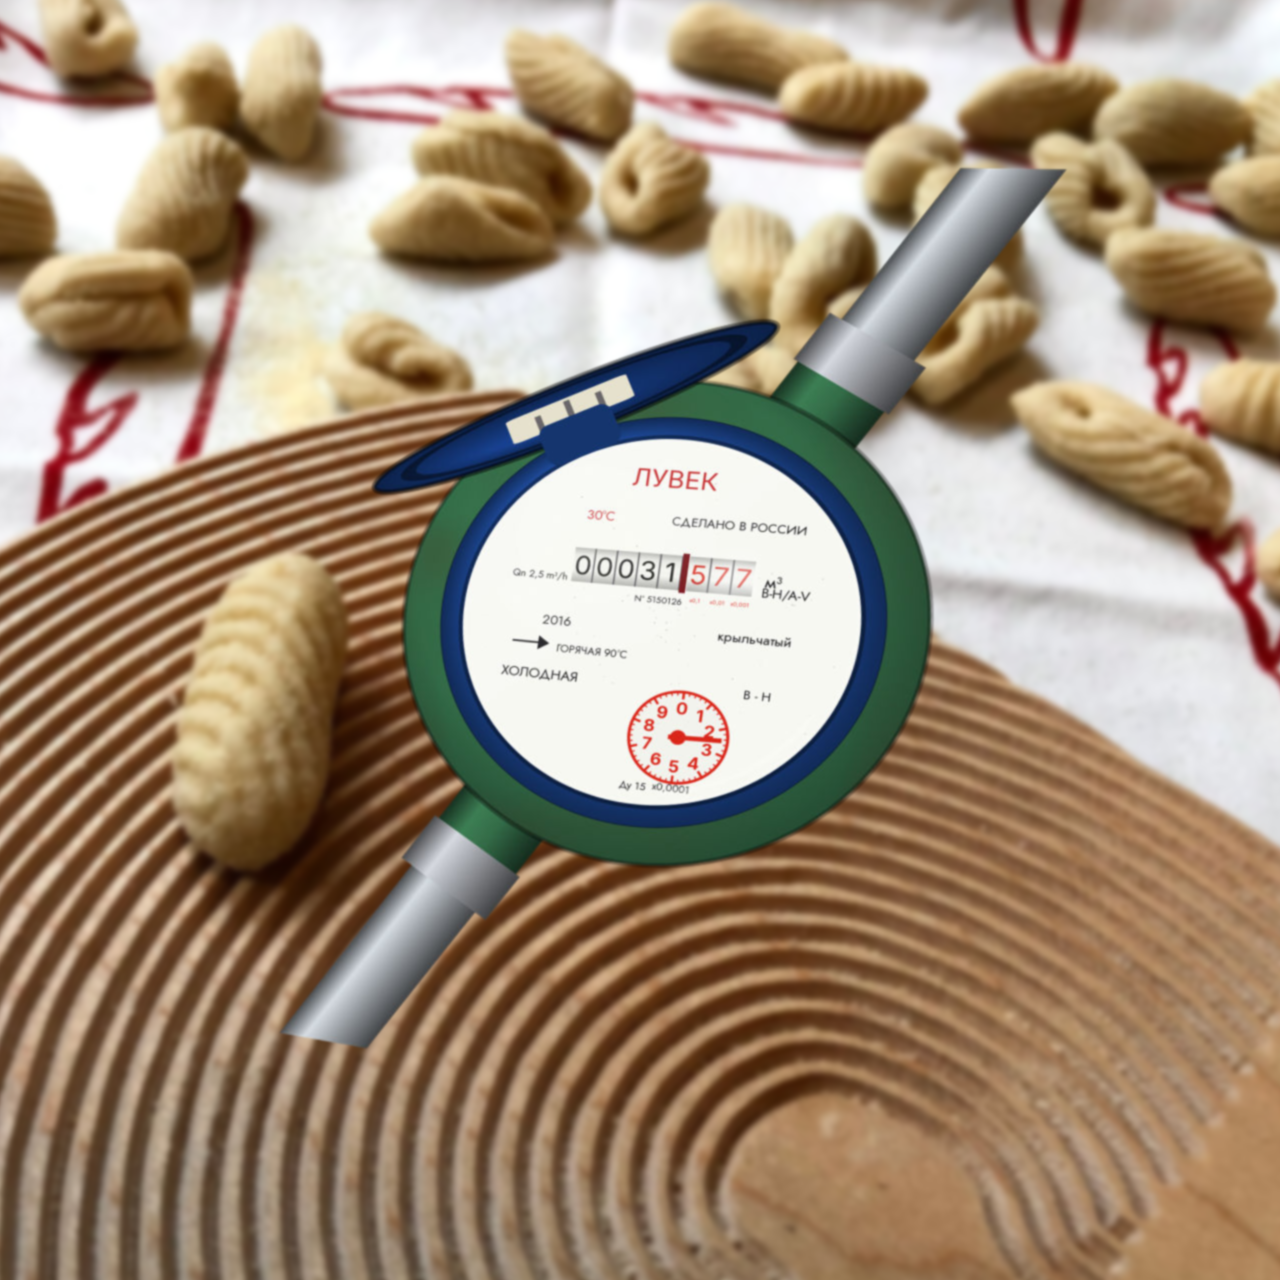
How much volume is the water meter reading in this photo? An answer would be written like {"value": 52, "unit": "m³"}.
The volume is {"value": 31.5772, "unit": "m³"}
